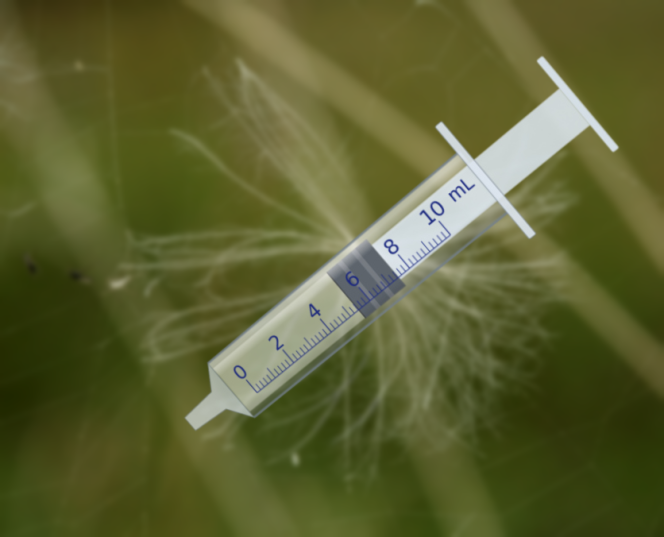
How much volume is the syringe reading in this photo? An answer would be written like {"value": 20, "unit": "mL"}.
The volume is {"value": 5.4, "unit": "mL"}
